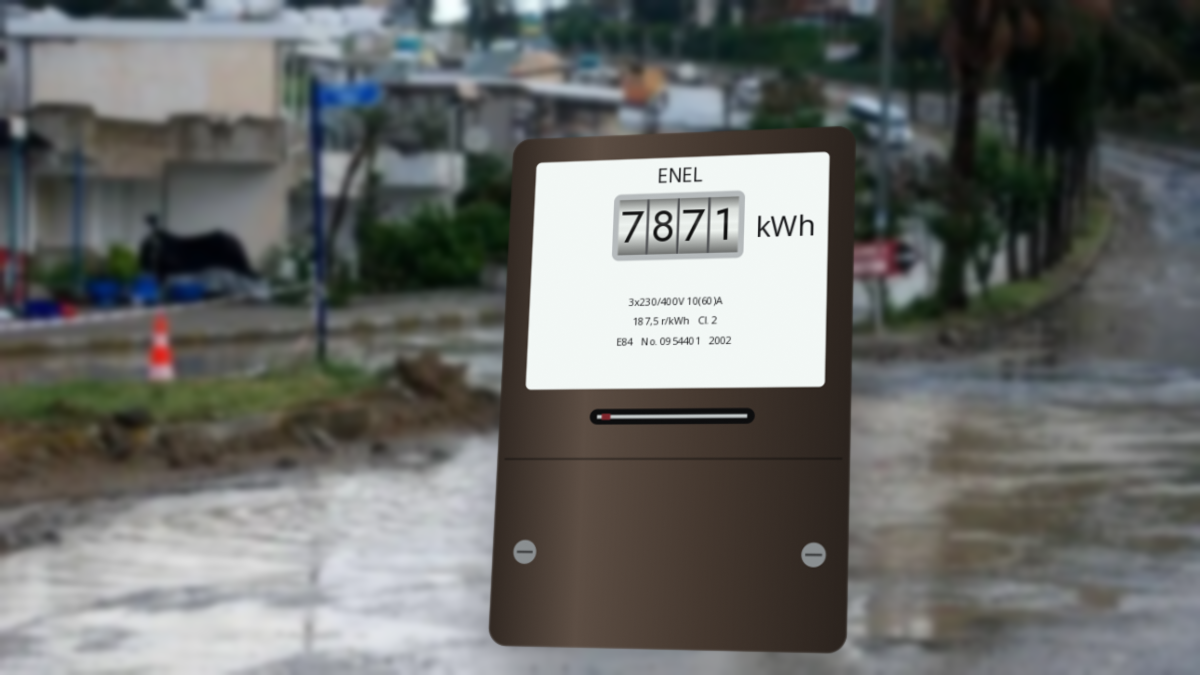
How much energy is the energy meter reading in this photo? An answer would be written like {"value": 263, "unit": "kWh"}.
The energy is {"value": 7871, "unit": "kWh"}
